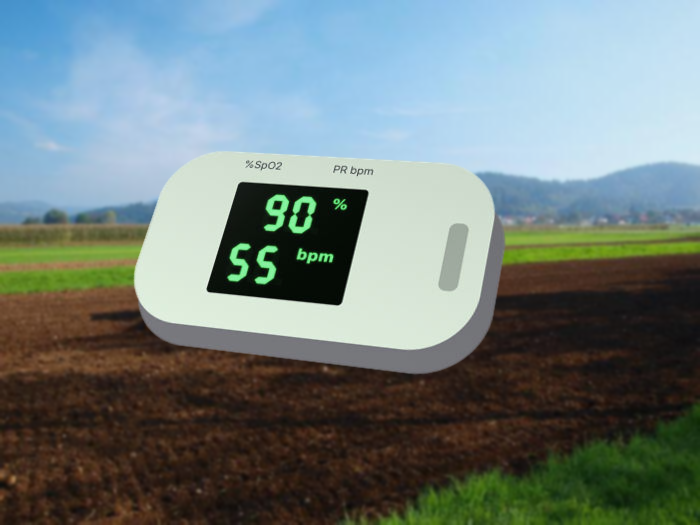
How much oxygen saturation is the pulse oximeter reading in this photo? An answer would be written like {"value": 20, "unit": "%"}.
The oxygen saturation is {"value": 90, "unit": "%"}
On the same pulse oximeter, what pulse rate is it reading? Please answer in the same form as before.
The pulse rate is {"value": 55, "unit": "bpm"}
